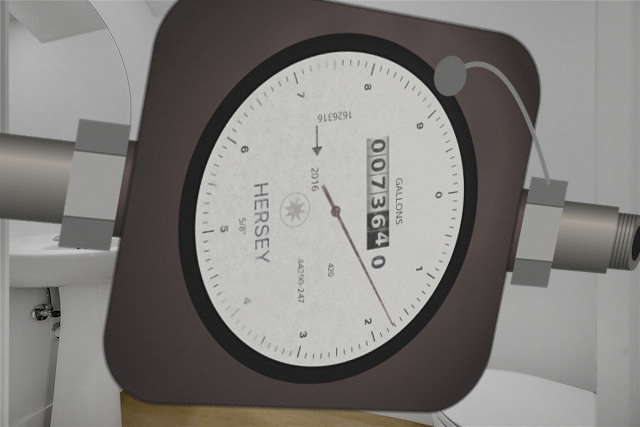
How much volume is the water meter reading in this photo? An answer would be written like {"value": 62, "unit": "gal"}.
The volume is {"value": 73641.7, "unit": "gal"}
